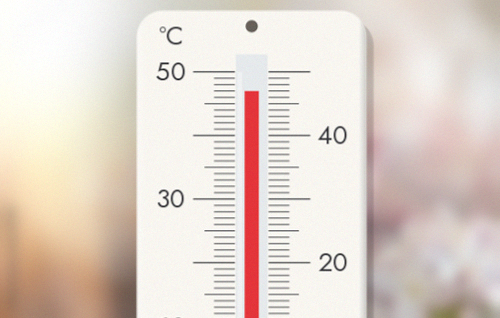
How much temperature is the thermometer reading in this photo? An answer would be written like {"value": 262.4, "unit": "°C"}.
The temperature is {"value": 47, "unit": "°C"}
